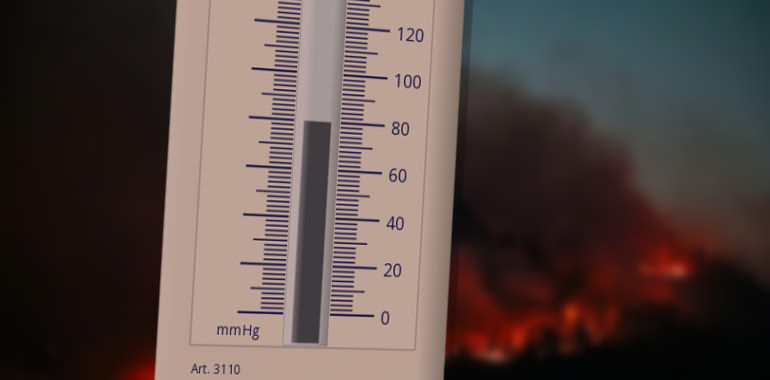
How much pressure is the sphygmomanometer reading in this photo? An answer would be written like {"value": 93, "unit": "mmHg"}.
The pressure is {"value": 80, "unit": "mmHg"}
